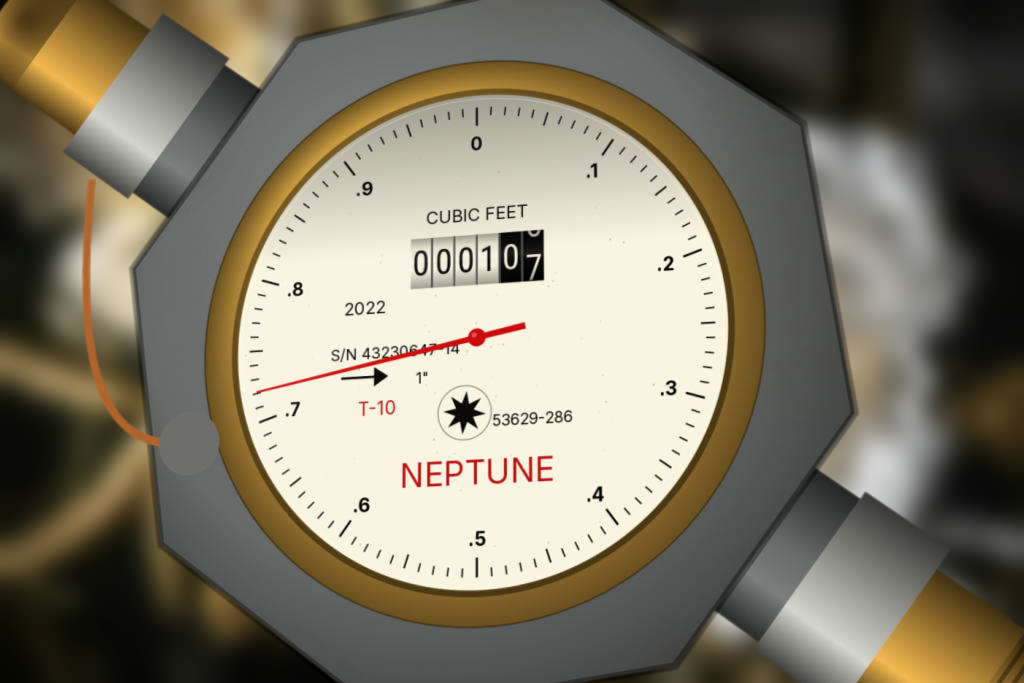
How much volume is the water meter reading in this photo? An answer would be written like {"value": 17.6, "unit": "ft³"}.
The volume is {"value": 106.72, "unit": "ft³"}
